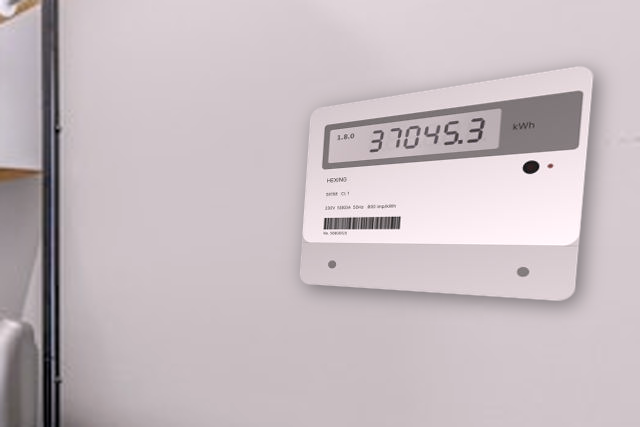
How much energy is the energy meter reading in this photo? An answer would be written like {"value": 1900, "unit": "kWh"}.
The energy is {"value": 37045.3, "unit": "kWh"}
